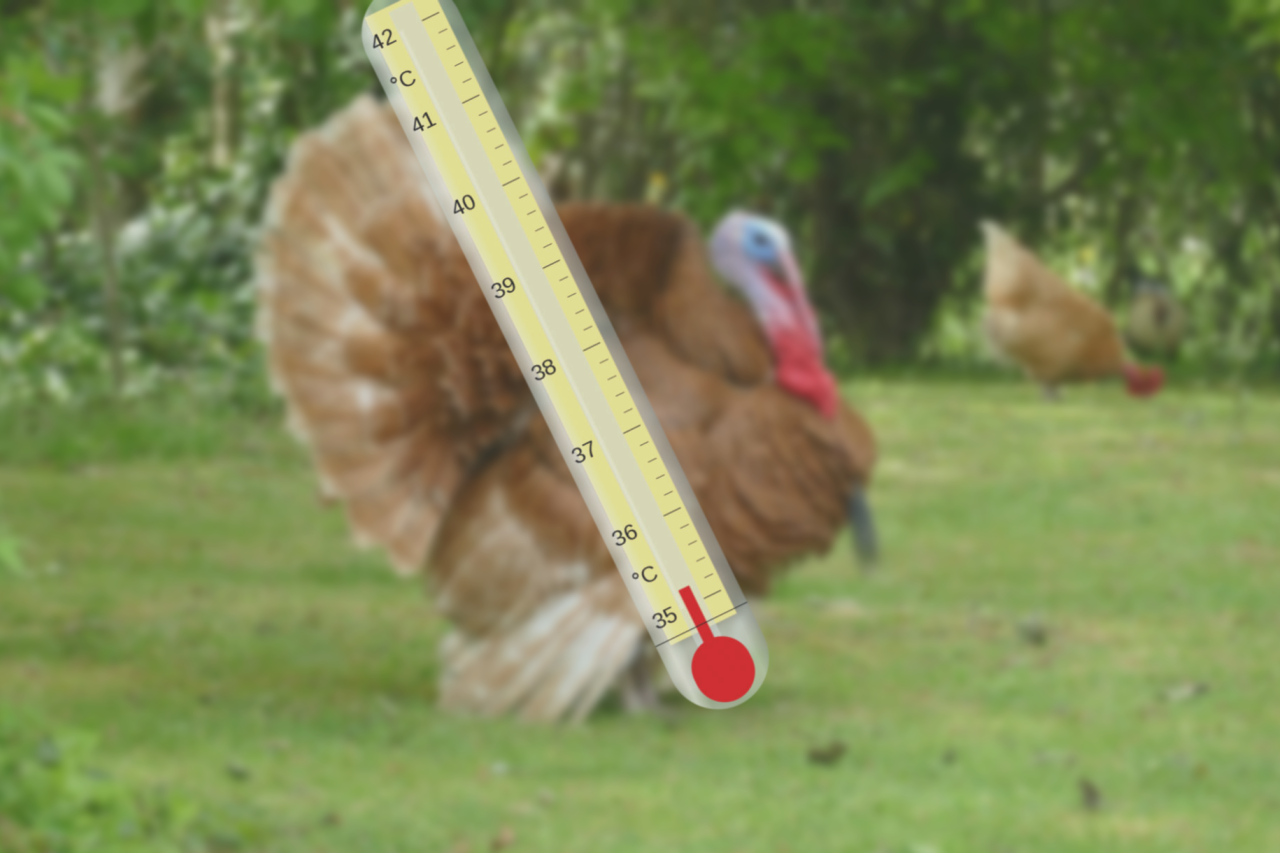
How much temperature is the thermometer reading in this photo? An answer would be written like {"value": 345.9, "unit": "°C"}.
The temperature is {"value": 35.2, "unit": "°C"}
